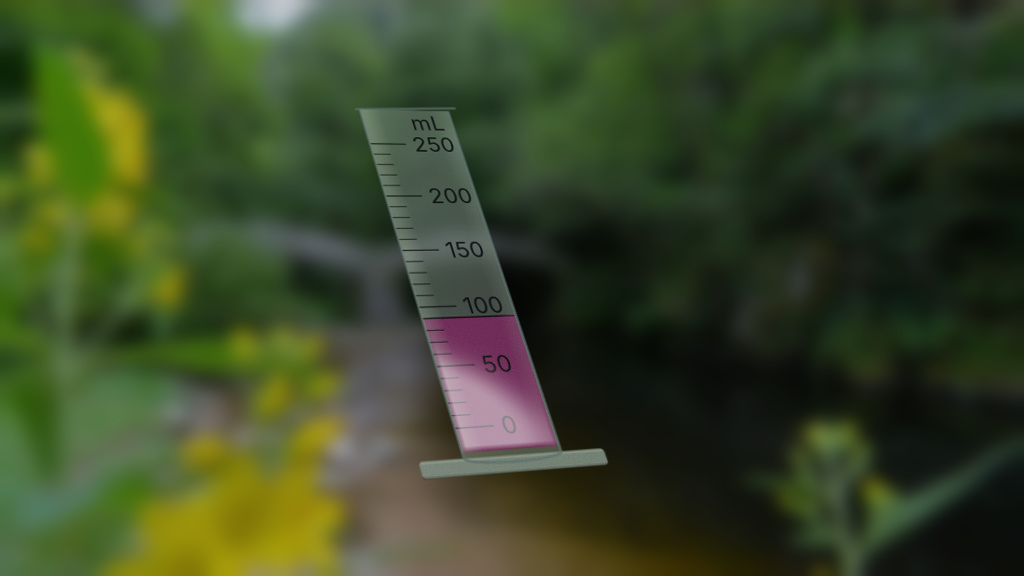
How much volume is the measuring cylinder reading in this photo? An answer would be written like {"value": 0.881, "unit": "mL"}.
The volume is {"value": 90, "unit": "mL"}
